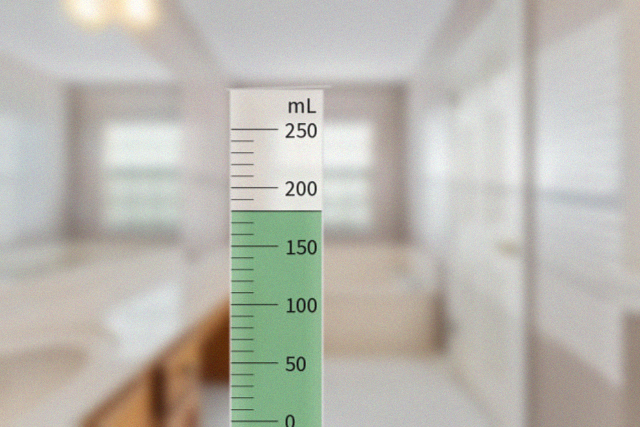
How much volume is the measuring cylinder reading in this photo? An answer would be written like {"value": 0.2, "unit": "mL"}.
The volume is {"value": 180, "unit": "mL"}
